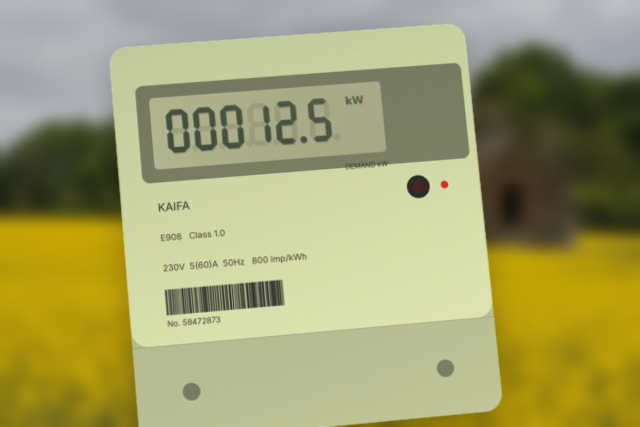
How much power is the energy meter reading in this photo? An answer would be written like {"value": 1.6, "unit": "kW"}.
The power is {"value": 12.5, "unit": "kW"}
